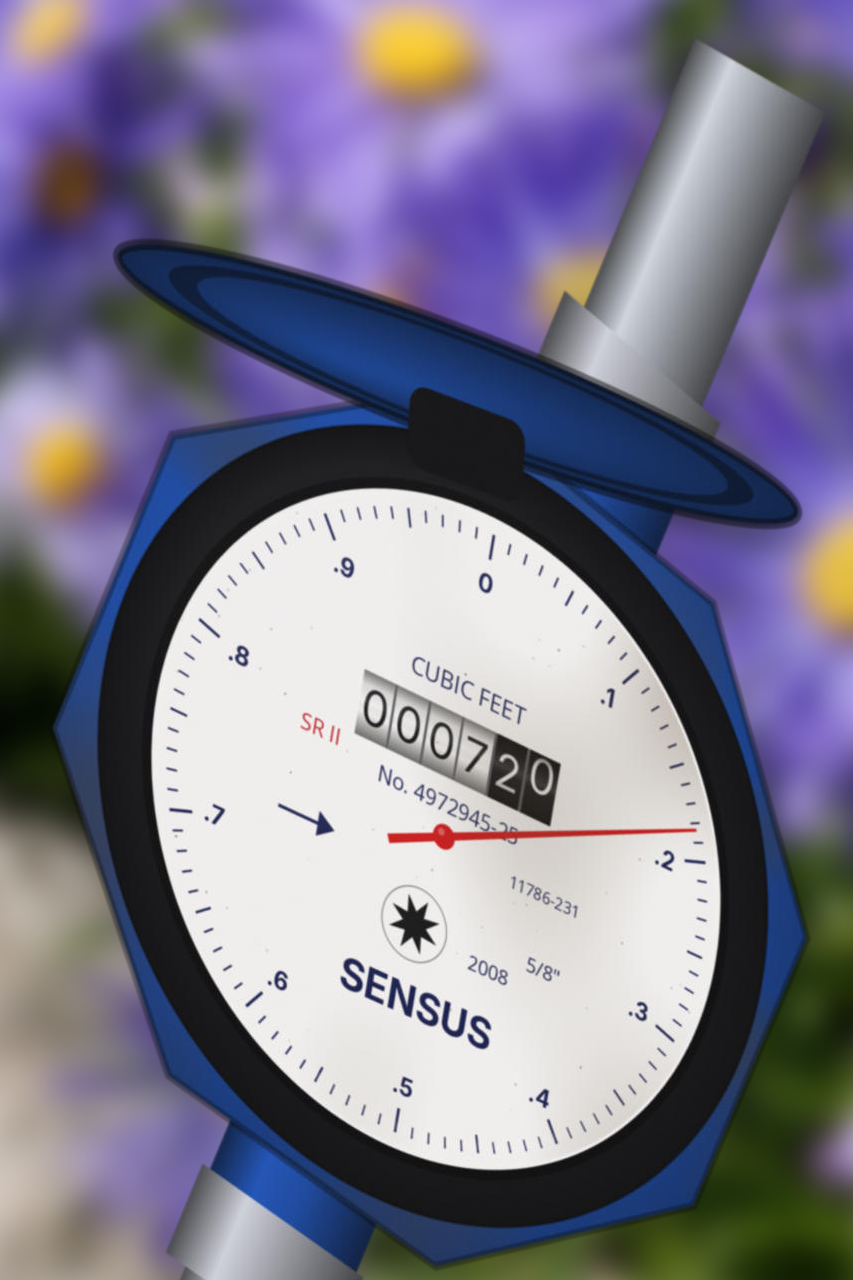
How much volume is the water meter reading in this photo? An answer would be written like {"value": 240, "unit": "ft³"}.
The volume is {"value": 720.18, "unit": "ft³"}
